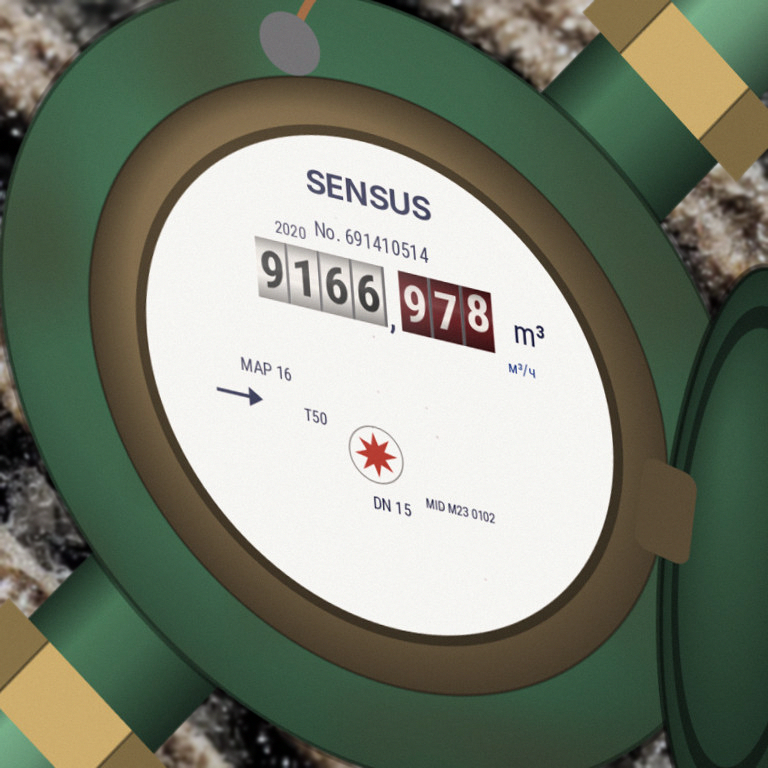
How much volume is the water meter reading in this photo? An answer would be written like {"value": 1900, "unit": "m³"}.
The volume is {"value": 9166.978, "unit": "m³"}
